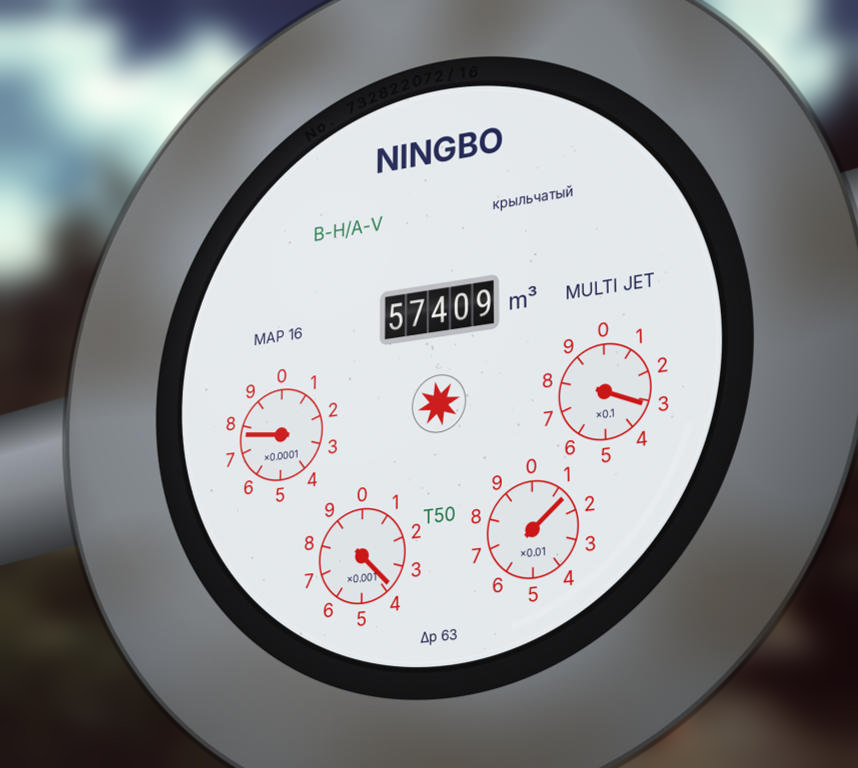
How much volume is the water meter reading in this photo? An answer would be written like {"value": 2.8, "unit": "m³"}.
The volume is {"value": 57409.3137, "unit": "m³"}
